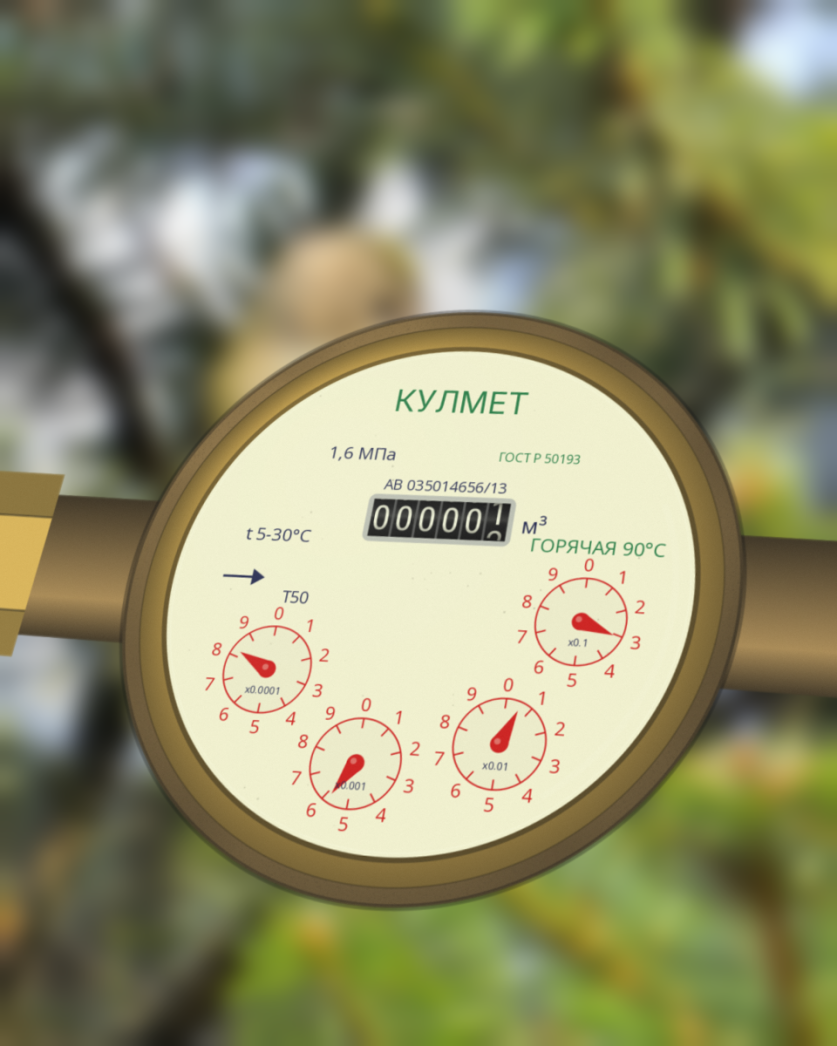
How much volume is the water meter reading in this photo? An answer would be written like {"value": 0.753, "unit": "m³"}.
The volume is {"value": 1.3058, "unit": "m³"}
